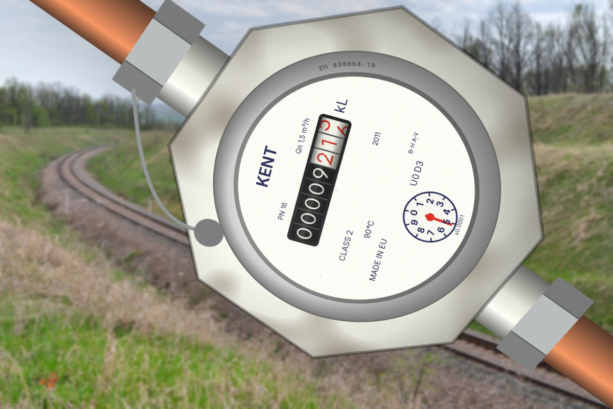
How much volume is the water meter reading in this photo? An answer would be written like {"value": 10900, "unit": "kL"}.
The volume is {"value": 9.2155, "unit": "kL"}
